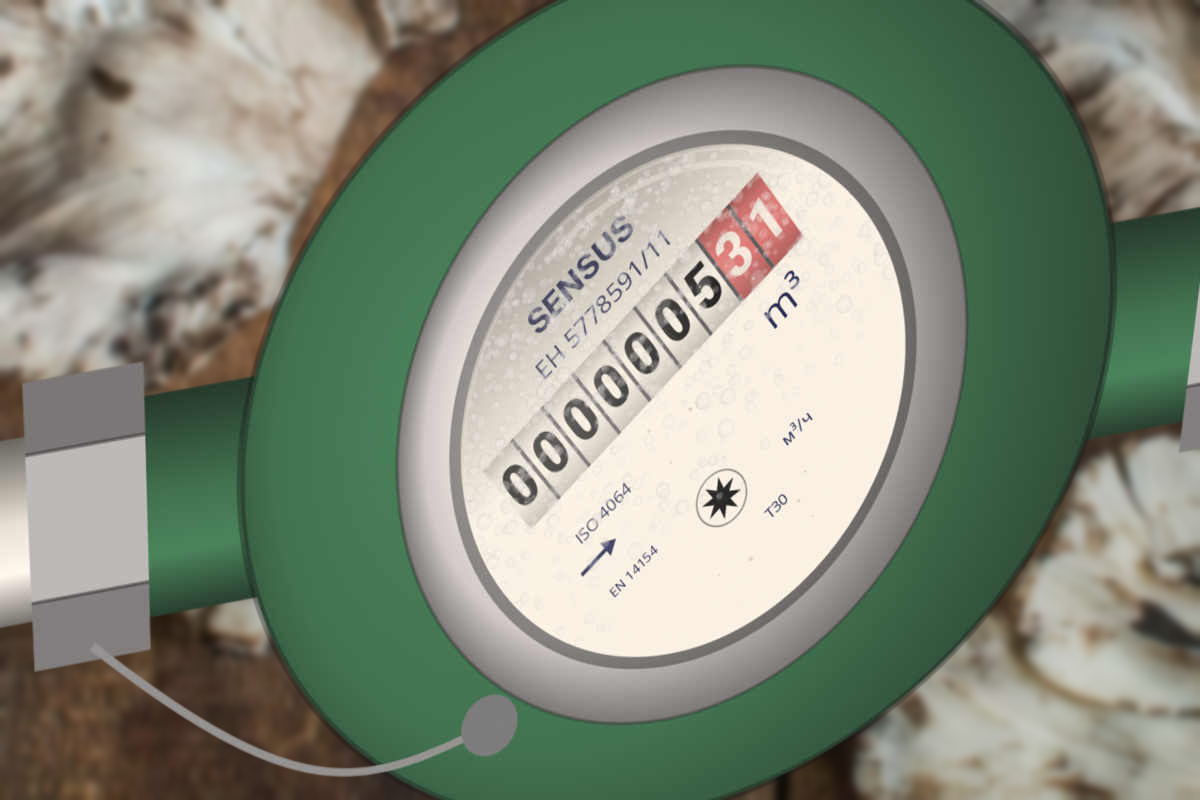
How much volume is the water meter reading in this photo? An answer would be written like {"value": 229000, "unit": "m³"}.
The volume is {"value": 5.31, "unit": "m³"}
